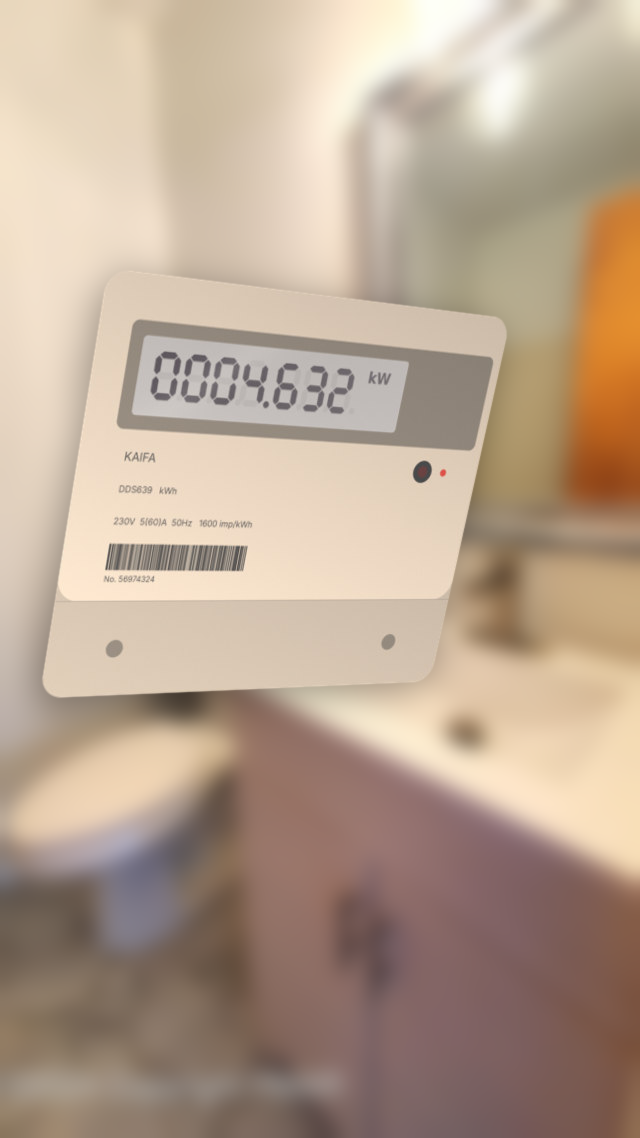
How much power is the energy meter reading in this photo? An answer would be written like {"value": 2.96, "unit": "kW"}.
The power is {"value": 4.632, "unit": "kW"}
